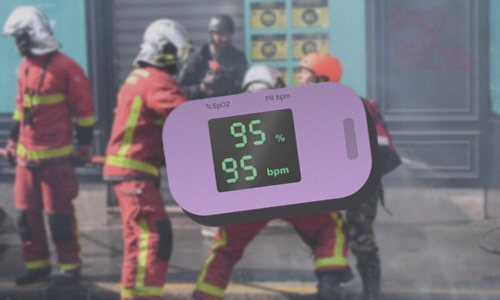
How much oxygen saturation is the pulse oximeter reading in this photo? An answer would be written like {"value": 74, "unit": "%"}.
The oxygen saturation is {"value": 95, "unit": "%"}
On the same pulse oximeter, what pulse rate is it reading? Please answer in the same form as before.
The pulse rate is {"value": 95, "unit": "bpm"}
